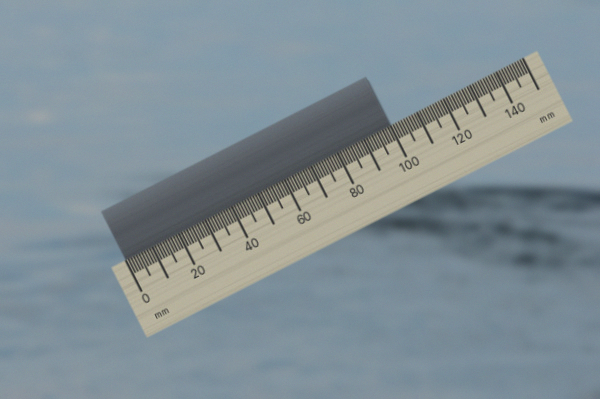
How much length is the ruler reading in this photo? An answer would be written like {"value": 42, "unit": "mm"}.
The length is {"value": 100, "unit": "mm"}
